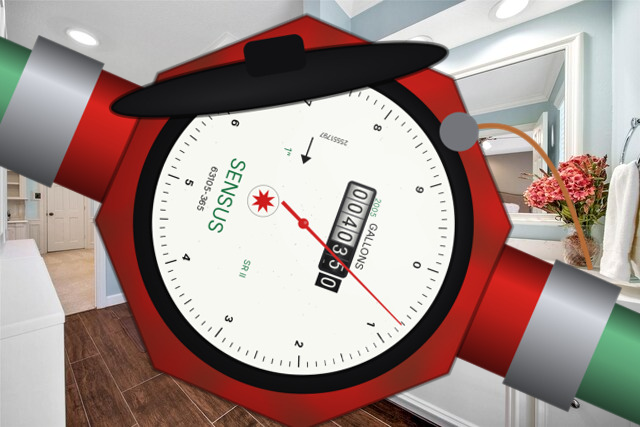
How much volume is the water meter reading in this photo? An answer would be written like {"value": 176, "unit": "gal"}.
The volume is {"value": 40350.7, "unit": "gal"}
